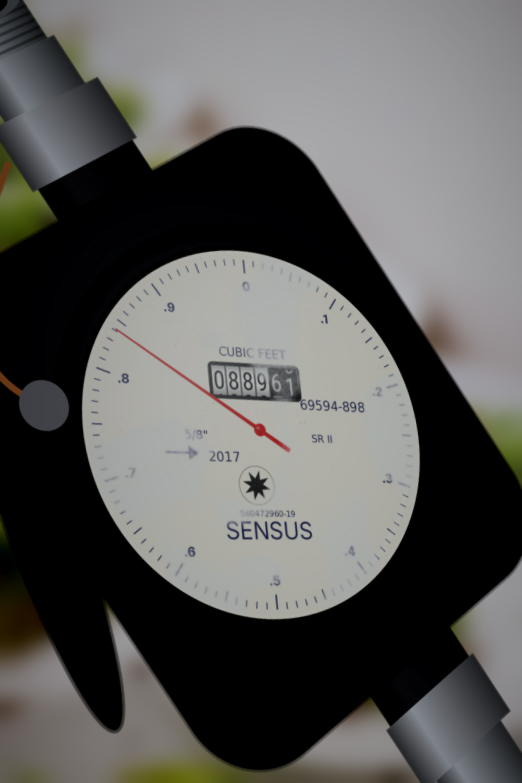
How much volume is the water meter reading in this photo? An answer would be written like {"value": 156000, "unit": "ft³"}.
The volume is {"value": 88960.84, "unit": "ft³"}
